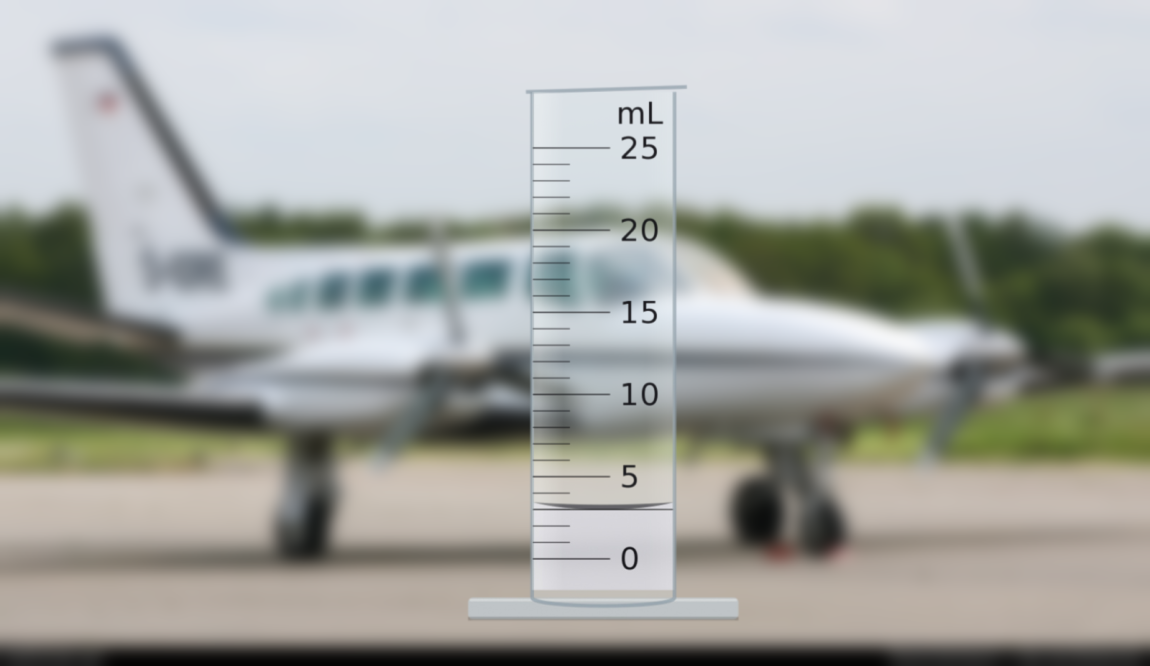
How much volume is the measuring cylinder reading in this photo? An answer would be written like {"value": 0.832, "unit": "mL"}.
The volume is {"value": 3, "unit": "mL"}
